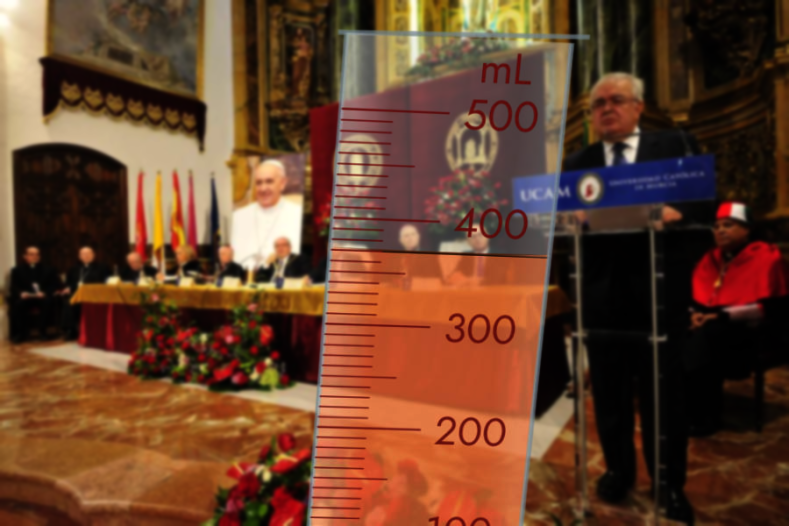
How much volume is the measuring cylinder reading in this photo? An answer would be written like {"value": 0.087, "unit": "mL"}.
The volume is {"value": 370, "unit": "mL"}
